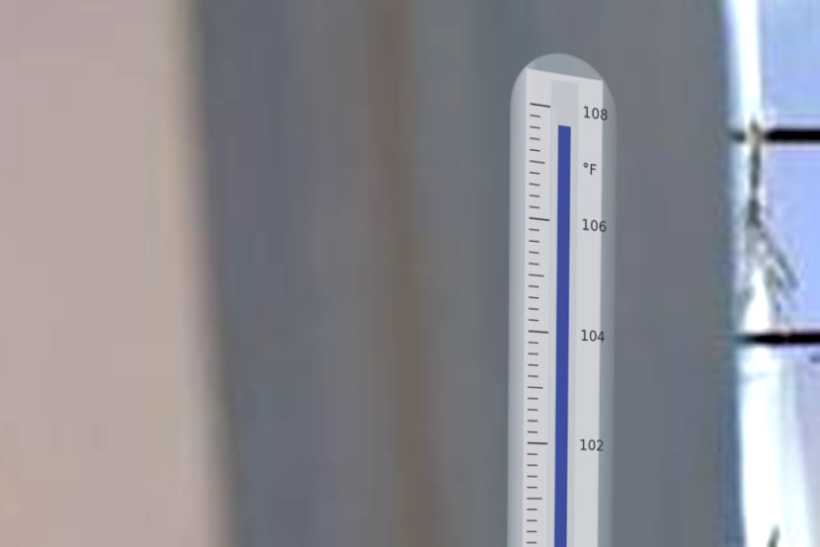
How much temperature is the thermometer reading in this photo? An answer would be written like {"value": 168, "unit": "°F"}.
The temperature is {"value": 107.7, "unit": "°F"}
